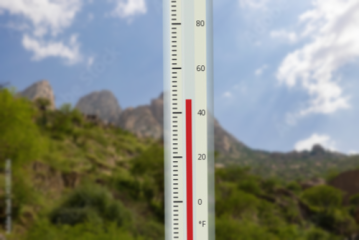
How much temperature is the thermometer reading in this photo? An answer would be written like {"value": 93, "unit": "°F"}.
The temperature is {"value": 46, "unit": "°F"}
